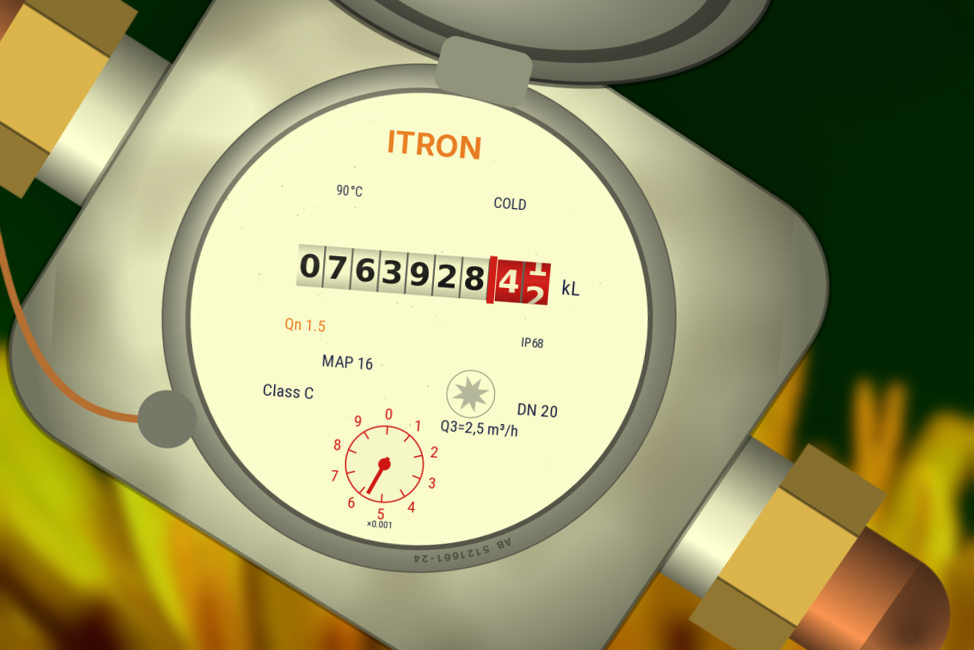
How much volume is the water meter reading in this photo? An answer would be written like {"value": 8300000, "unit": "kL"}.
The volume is {"value": 763928.415, "unit": "kL"}
